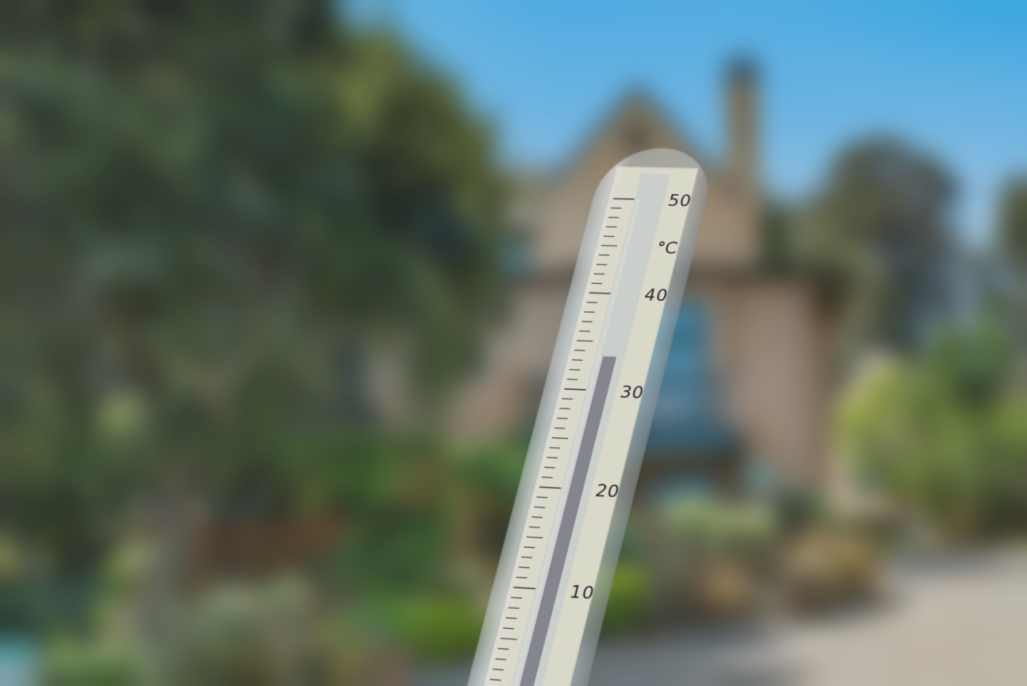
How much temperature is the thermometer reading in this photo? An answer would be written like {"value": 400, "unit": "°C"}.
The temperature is {"value": 33.5, "unit": "°C"}
